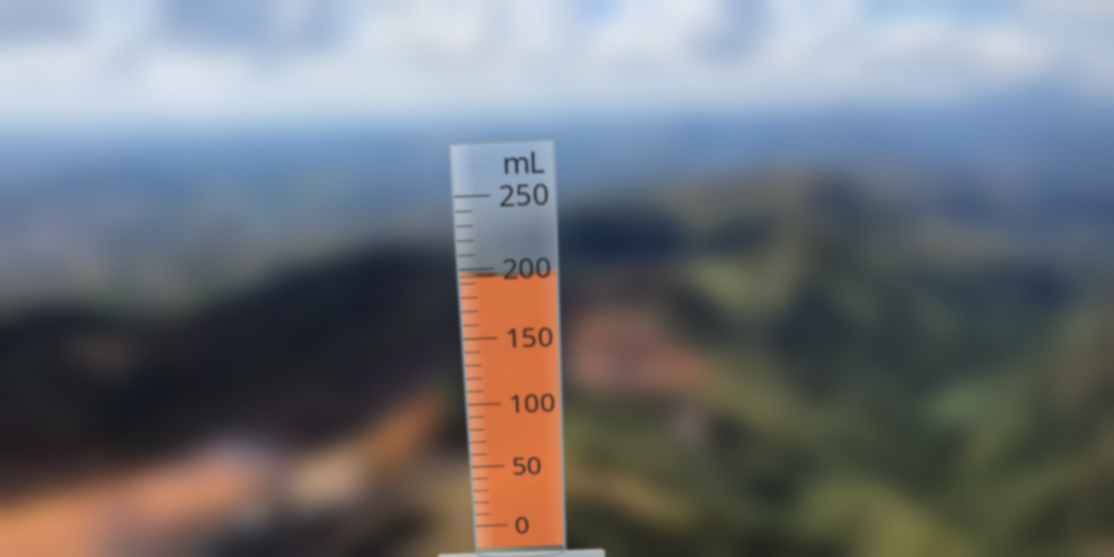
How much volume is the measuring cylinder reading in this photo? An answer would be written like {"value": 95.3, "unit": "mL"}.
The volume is {"value": 195, "unit": "mL"}
